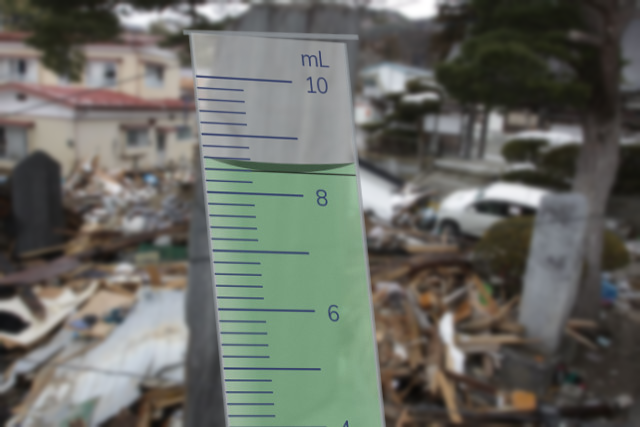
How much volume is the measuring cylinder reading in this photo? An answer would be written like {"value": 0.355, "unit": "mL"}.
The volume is {"value": 8.4, "unit": "mL"}
